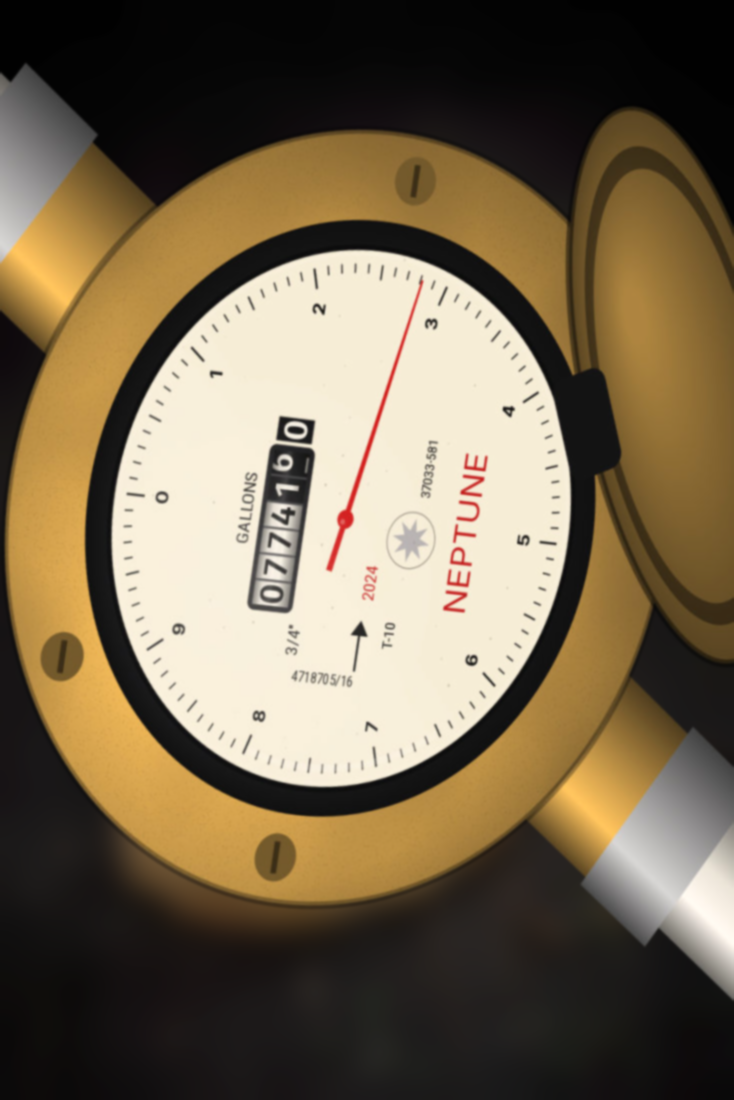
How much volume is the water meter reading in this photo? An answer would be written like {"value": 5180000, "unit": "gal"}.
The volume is {"value": 774162.8, "unit": "gal"}
